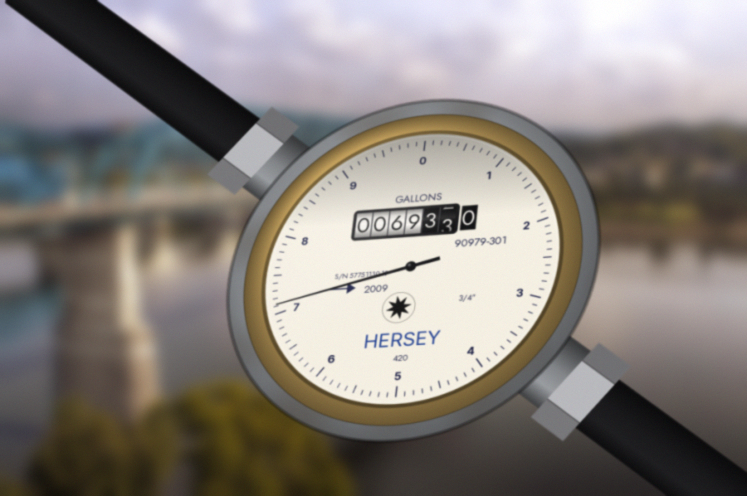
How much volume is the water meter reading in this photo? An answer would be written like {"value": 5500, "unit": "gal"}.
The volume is {"value": 69327.1, "unit": "gal"}
